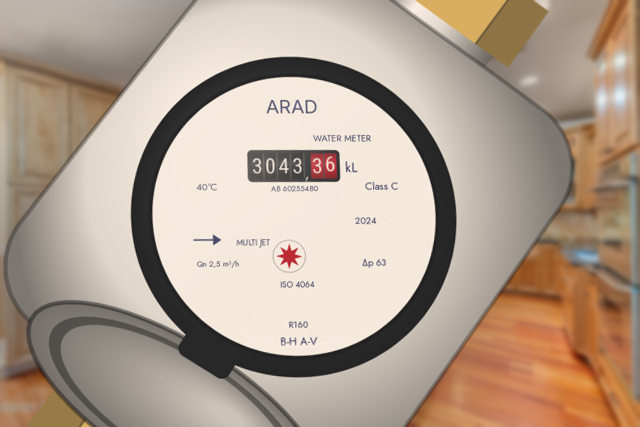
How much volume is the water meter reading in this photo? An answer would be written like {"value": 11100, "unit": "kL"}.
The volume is {"value": 3043.36, "unit": "kL"}
